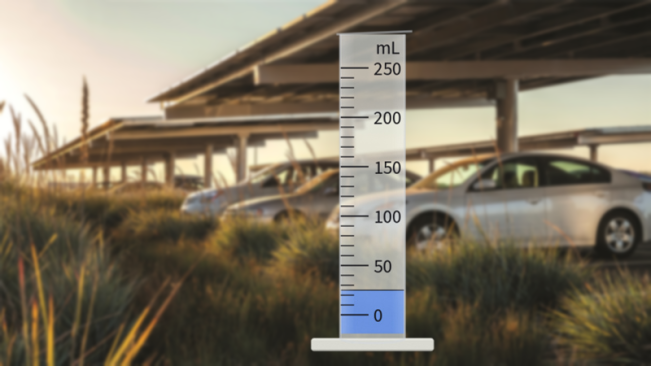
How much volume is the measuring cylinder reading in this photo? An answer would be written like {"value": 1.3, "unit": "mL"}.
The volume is {"value": 25, "unit": "mL"}
